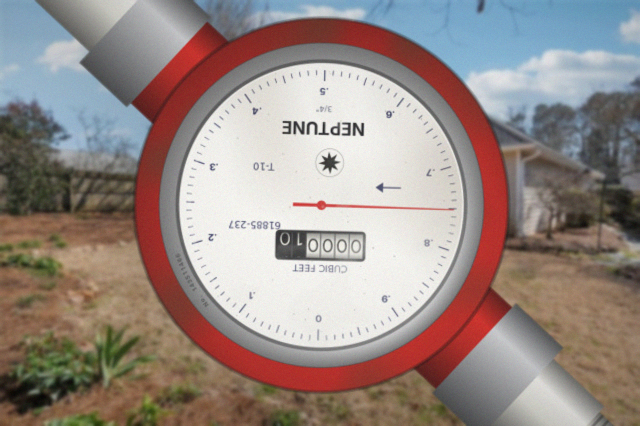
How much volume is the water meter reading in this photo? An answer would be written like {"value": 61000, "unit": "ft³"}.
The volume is {"value": 9.75, "unit": "ft³"}
